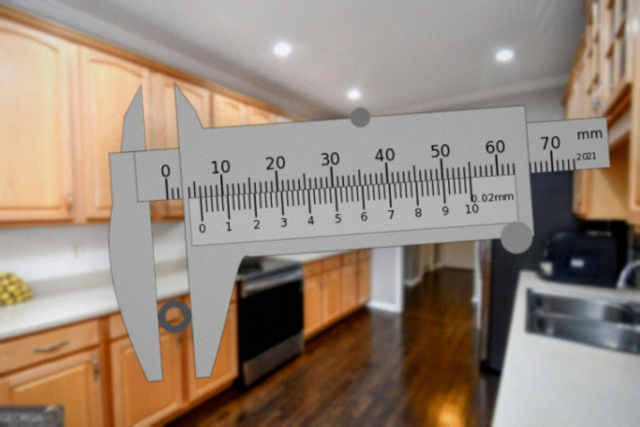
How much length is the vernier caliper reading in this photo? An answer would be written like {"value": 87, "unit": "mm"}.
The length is {"value": 6.0, "unit": "mm"}
